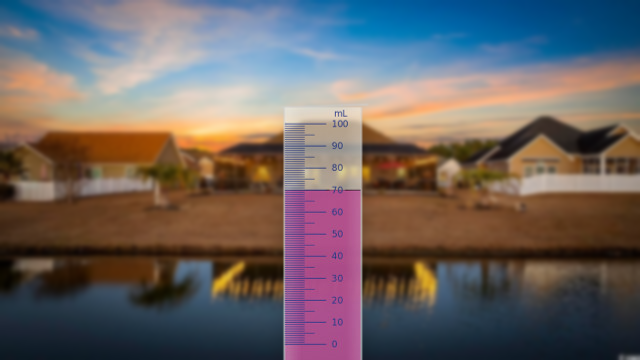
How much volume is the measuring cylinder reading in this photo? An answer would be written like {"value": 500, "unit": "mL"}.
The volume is {"value": 70, "unit": "mL"}
